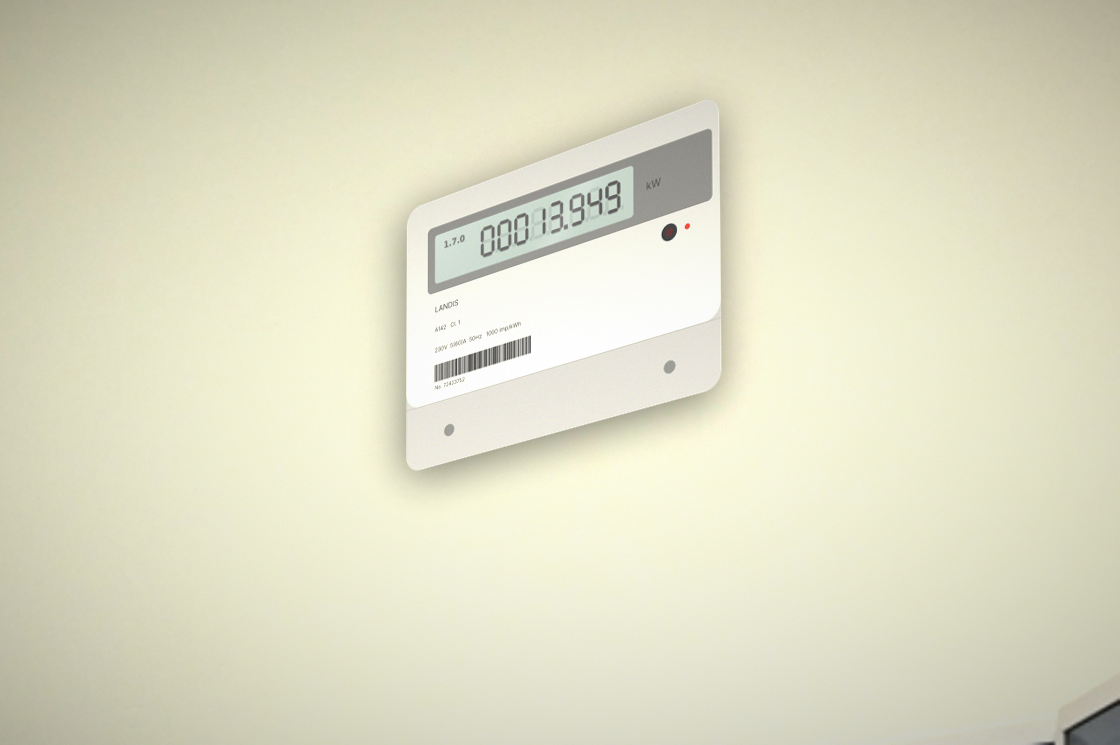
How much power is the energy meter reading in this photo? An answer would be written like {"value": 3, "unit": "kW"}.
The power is {"value": 13.949, "unit": "kW"}
